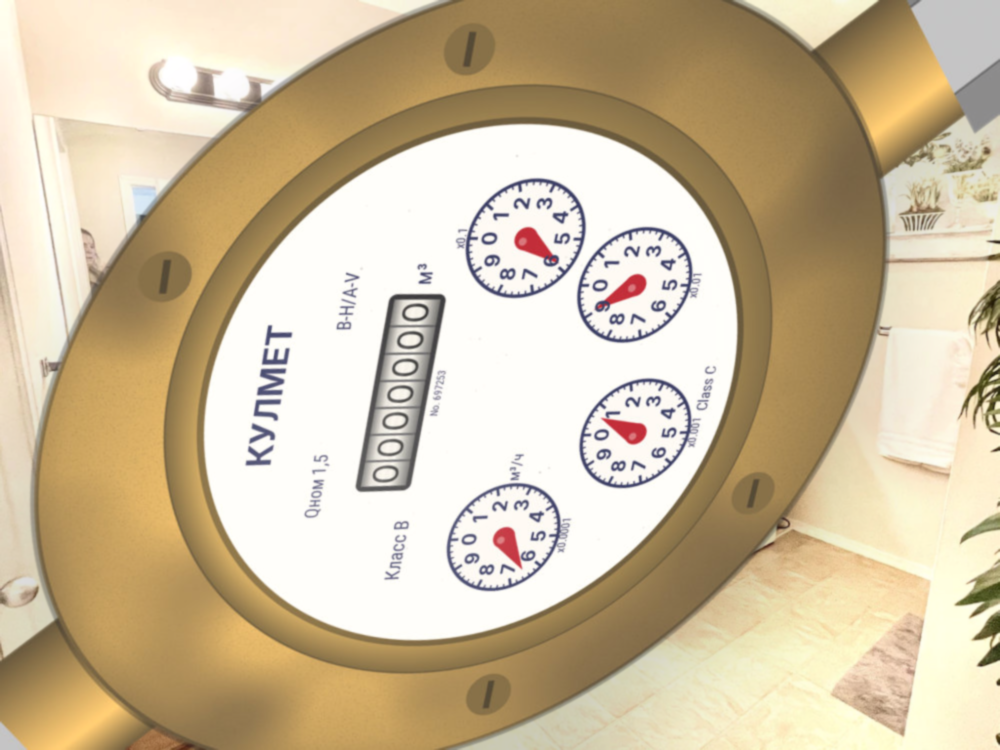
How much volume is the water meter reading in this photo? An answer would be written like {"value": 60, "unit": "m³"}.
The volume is {"value": 0.5906, "unit": "m³"}
